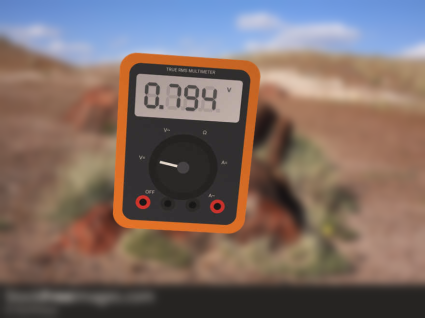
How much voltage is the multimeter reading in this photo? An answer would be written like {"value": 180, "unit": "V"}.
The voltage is {"value": 0.794, "unit": "V"}
